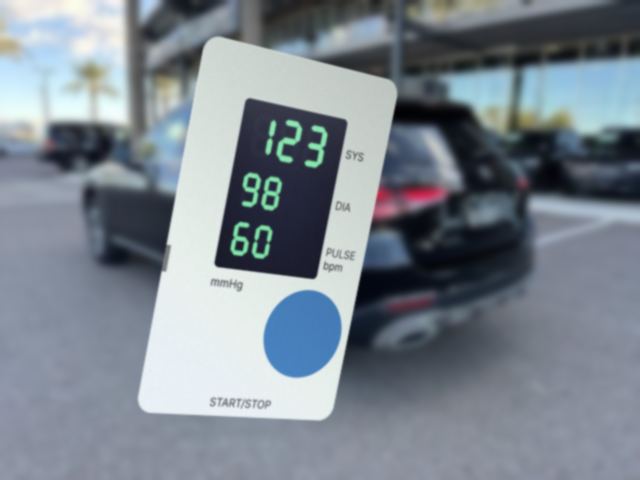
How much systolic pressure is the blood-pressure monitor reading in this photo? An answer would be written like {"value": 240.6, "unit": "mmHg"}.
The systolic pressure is {"value": 123, "unit": "mmHg"}
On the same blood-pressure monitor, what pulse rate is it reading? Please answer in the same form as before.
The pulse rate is {"value": 60, "unit": "bpm"}
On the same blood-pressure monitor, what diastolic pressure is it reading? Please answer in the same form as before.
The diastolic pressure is {"value": 98, "unit": "mmHg"}
